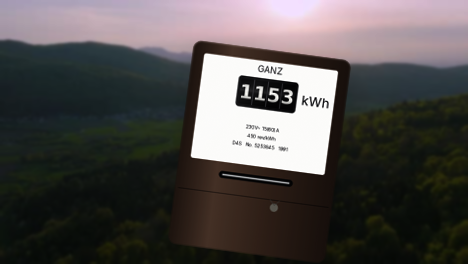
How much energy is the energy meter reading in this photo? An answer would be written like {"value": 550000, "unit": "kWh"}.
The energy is {"value": 1153, "unit": "kWh"}
